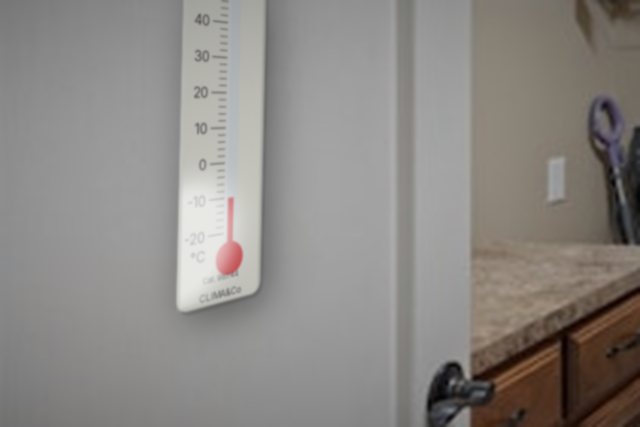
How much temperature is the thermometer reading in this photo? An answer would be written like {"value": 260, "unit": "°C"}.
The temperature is {"value": -10, "unit": "°C"}
